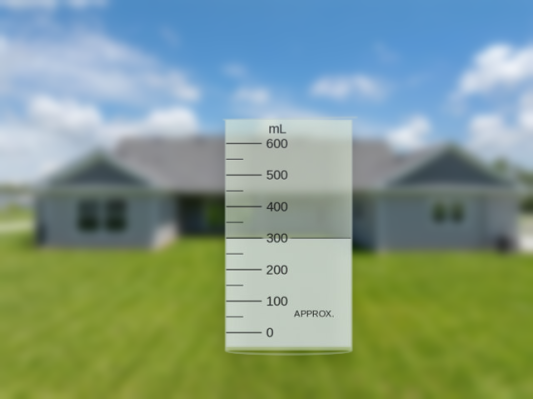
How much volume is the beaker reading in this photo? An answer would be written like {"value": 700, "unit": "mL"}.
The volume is {"value": 300, "unit": "mL"}
